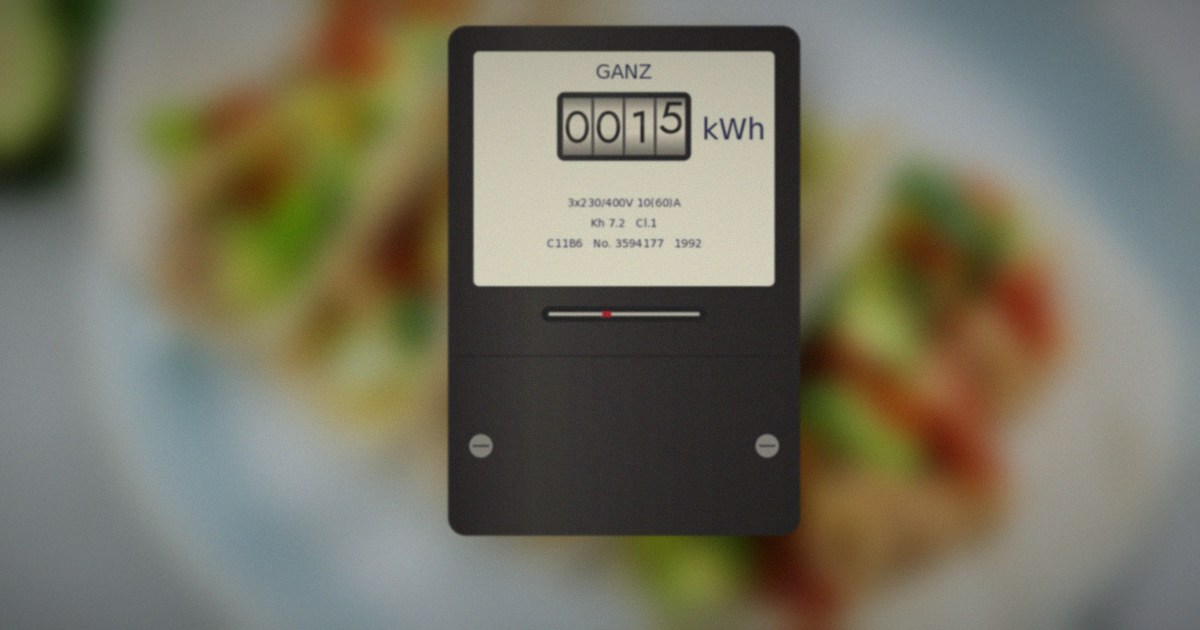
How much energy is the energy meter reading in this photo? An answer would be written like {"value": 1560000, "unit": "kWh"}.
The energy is {"value": 15, "unit": "kWh"}
